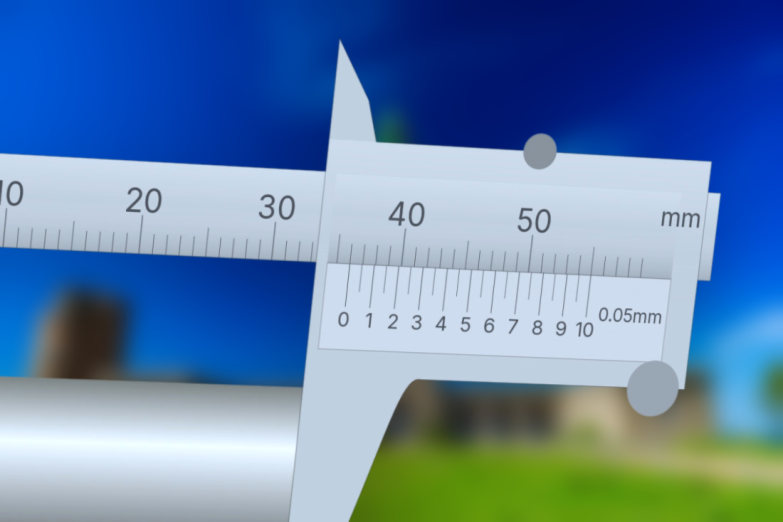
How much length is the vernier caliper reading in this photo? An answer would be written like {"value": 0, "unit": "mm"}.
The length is {"value": 36.0, "unit": "mm"}
